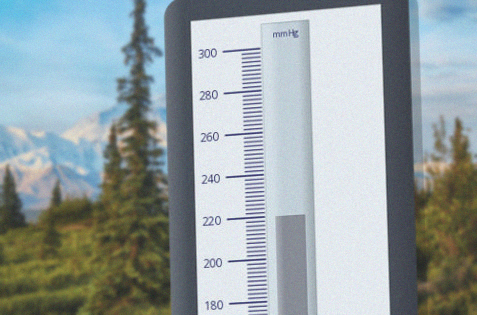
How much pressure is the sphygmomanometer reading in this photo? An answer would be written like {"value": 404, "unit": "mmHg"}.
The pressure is {"value": 220, "unit": "mmHg"}
